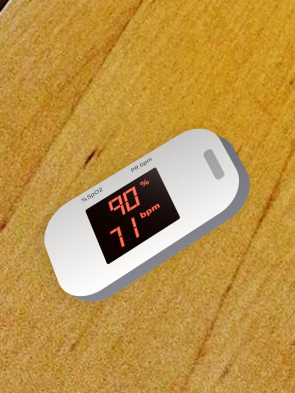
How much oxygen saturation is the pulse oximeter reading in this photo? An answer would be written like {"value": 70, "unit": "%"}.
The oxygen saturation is {"value": 90, "unit": "%"}
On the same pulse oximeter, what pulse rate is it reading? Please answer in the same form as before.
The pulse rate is {"value": 71, "unit": "bpm"}
